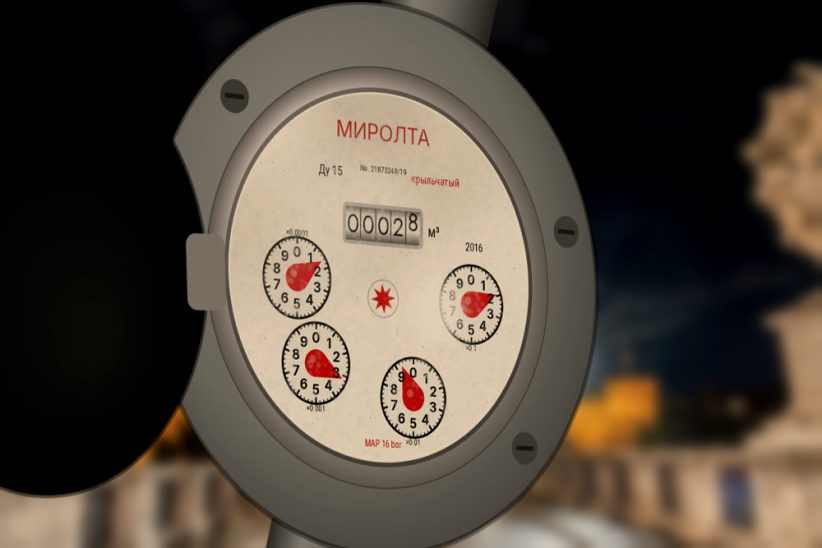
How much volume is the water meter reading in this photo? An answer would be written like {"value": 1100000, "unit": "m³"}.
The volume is {"value": 28.1931, "unit": "m³"}
